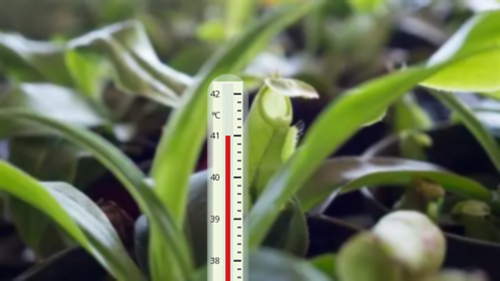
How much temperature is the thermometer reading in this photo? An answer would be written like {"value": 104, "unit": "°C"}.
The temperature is {"value": 41, "unit": "°C"}
